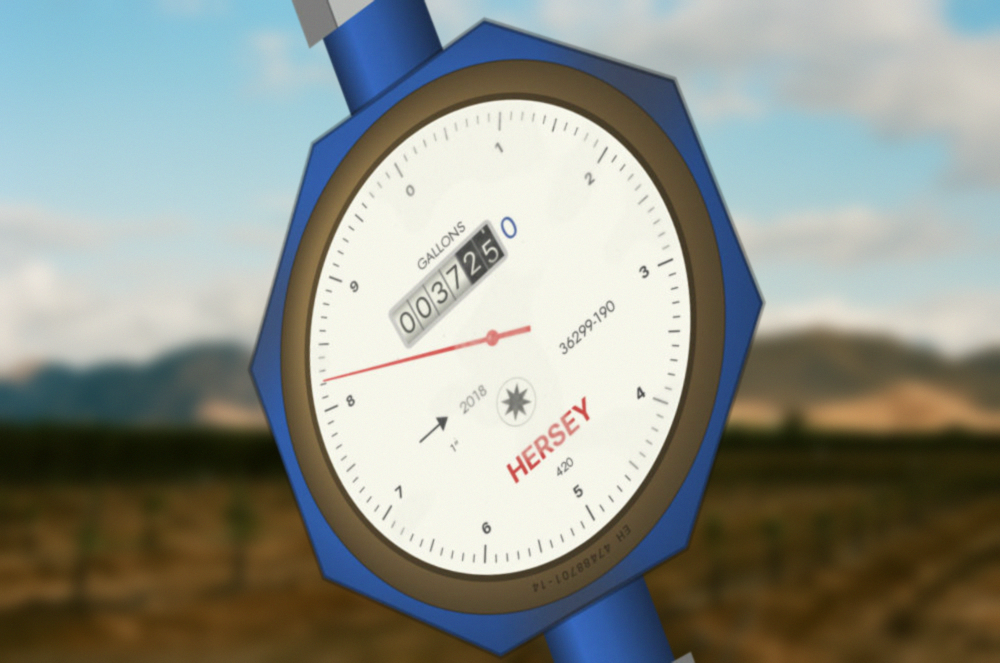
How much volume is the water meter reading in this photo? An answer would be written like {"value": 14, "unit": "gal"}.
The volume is {"value": 37248.2, "unit": "gal"}
